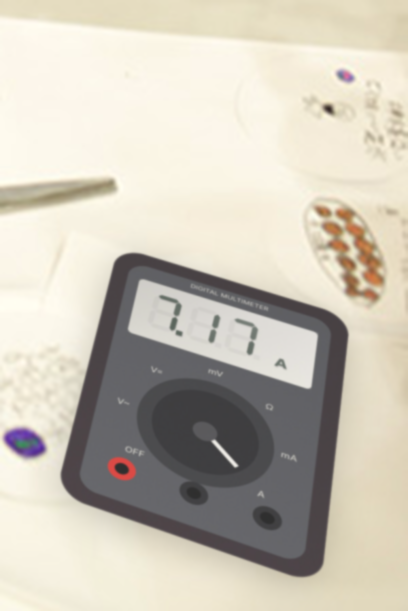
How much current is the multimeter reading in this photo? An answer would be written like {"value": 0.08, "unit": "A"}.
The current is {"value": 7.17, "unit": "A"}
